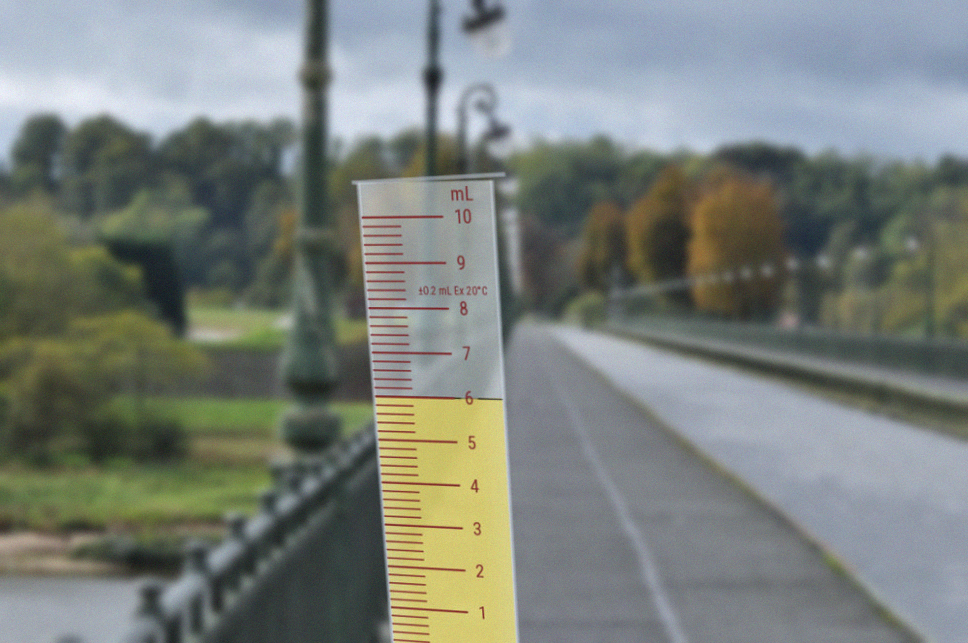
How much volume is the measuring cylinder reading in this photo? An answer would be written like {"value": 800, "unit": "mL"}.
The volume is {"value": 6, "unit": "mL"}
